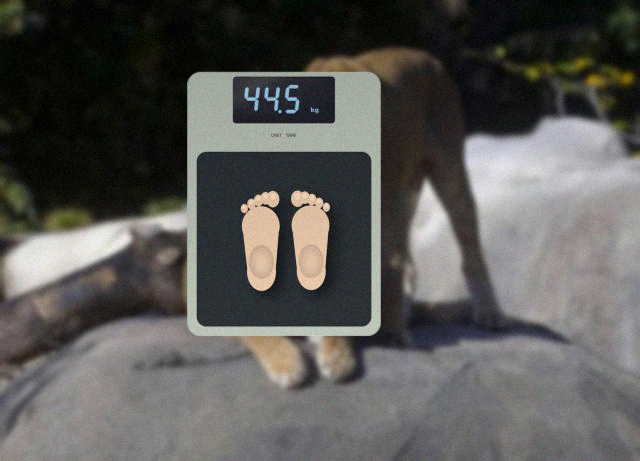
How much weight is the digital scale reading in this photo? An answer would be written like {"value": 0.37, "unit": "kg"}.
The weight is {"value": 44.5, "unit": "kg"}
